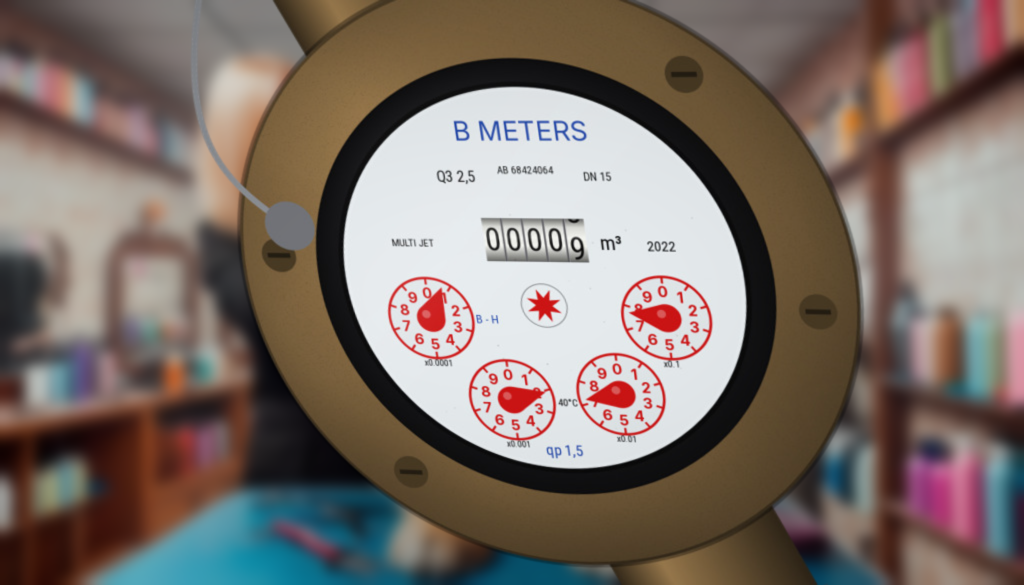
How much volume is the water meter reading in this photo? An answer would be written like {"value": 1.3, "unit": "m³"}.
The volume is {"value": 8.7720, "unit": "m³"}
